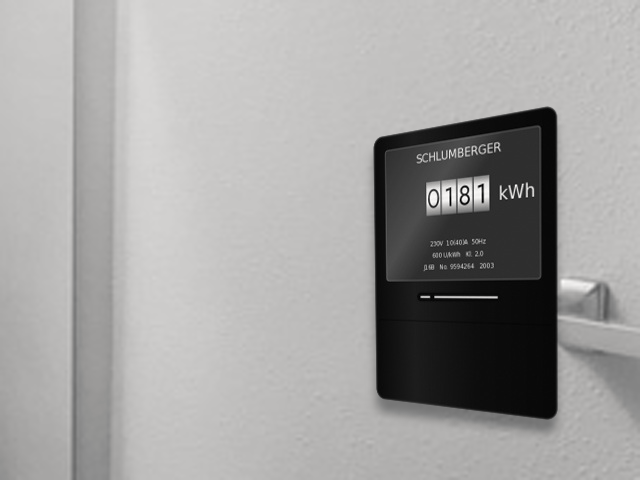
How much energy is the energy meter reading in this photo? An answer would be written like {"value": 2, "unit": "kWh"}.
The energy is {"value": 181, "unit": "kWh"}
